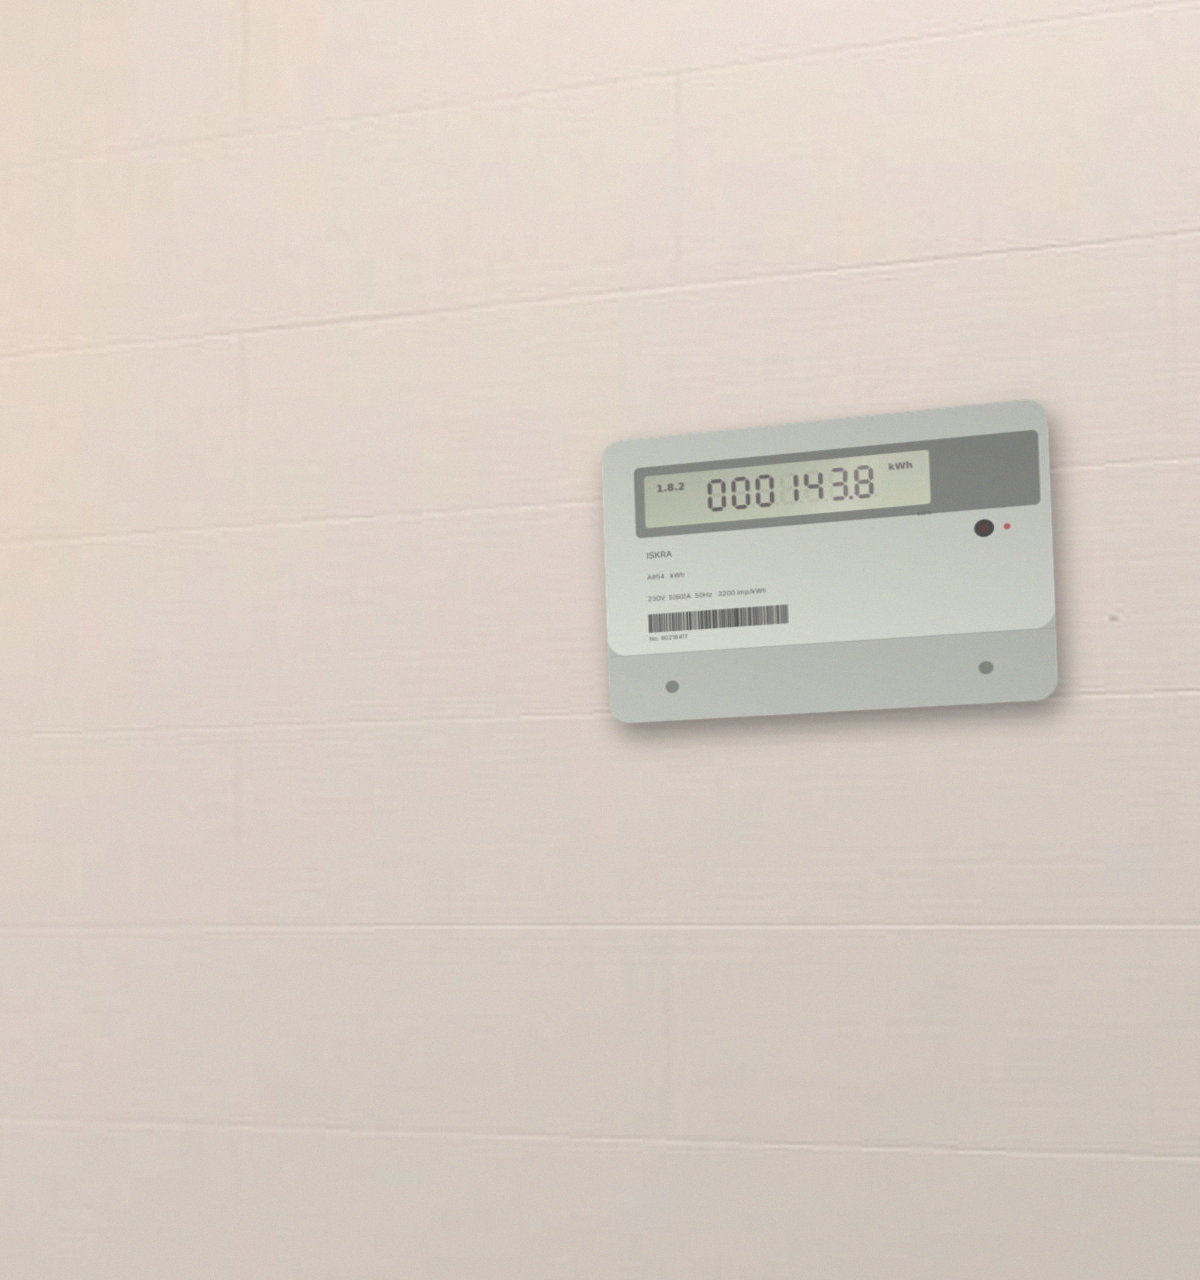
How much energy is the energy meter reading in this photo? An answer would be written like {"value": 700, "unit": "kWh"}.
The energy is {"value": 143.8, "unit": "kWh"}
